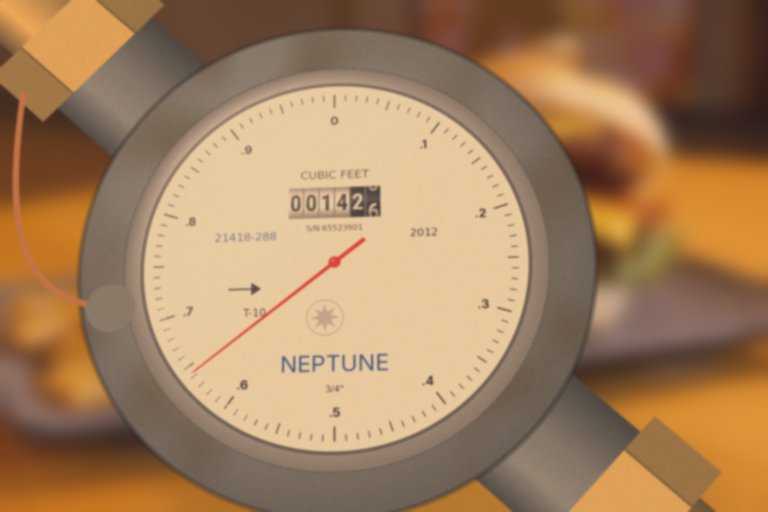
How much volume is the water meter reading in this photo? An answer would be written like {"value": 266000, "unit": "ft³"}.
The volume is {"value": 1425.64, "unit": "ft³"}
